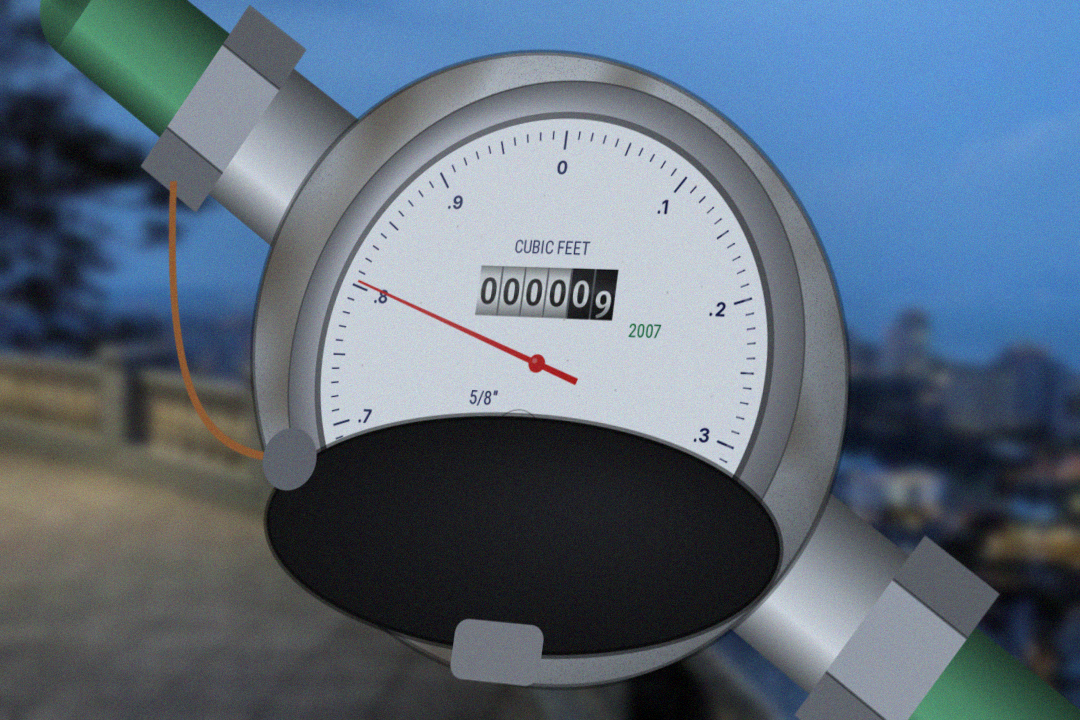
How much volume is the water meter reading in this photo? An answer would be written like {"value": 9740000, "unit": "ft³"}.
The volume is {"value": 8.80, "unit": "ft³"}
